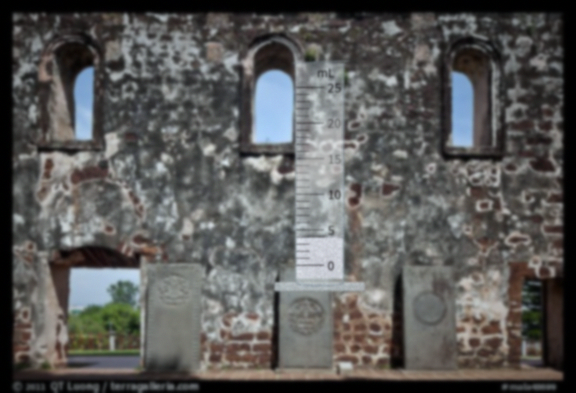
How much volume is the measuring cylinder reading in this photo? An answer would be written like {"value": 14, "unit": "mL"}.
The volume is {"value": 4, "unit": "mL"}
